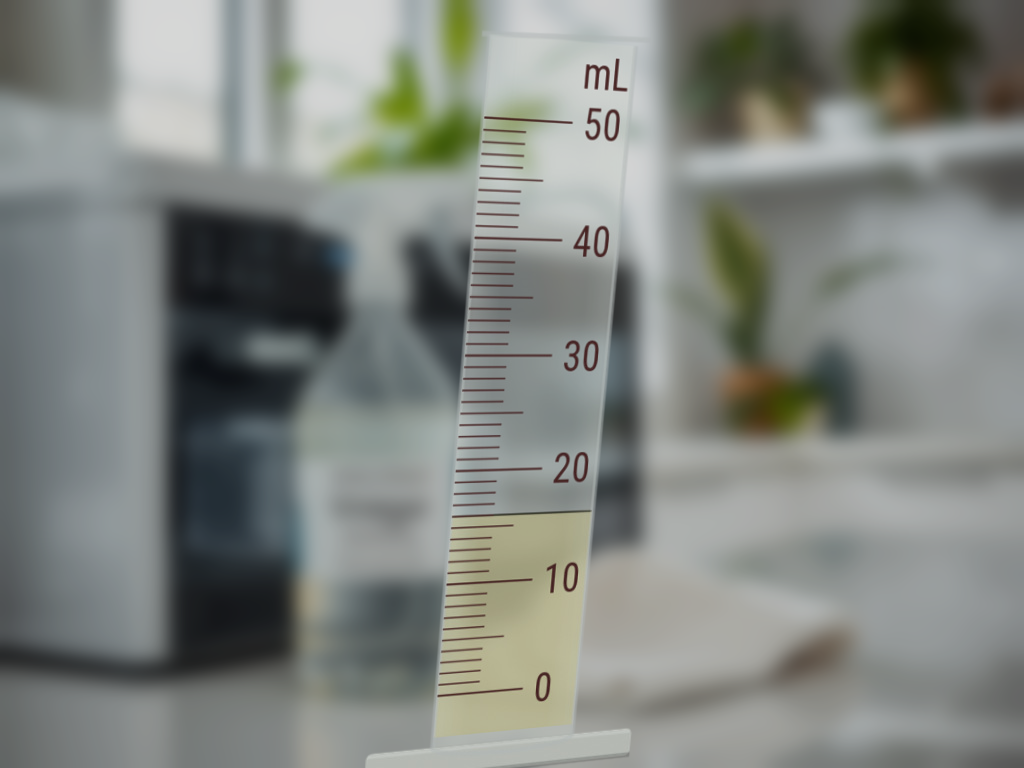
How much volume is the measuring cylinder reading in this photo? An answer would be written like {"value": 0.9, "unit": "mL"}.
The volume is {"value": 16, "unit": "mL"}
